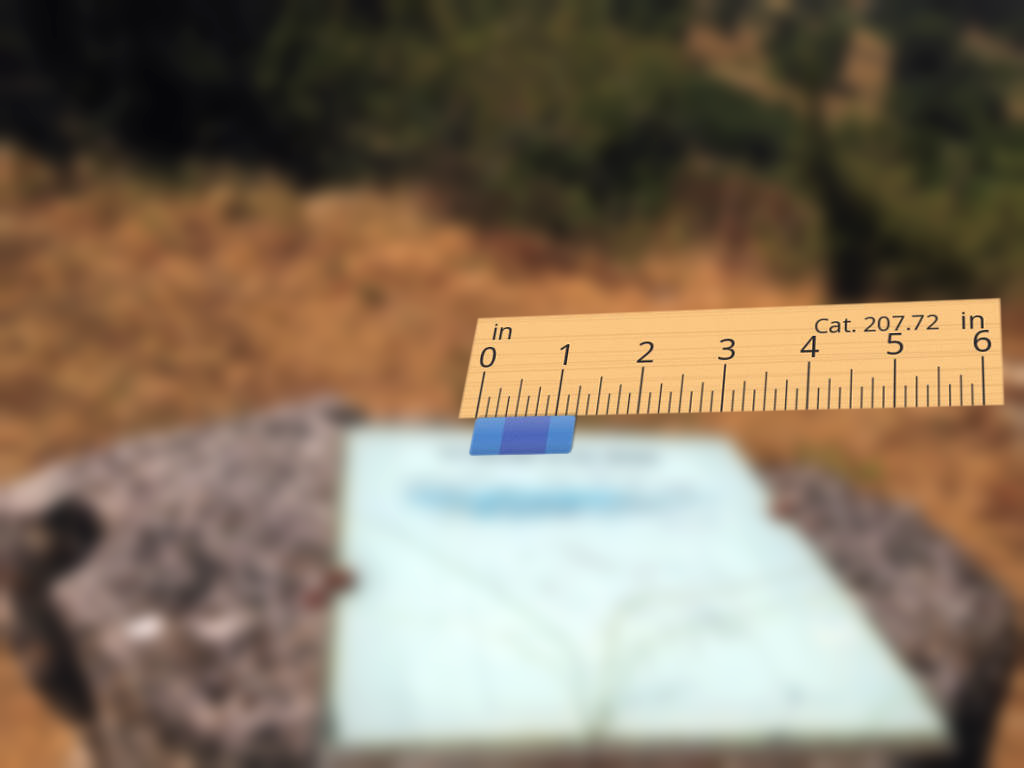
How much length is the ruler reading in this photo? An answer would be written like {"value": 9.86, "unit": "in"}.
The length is {"value": 1.25, "unit": "in"}
